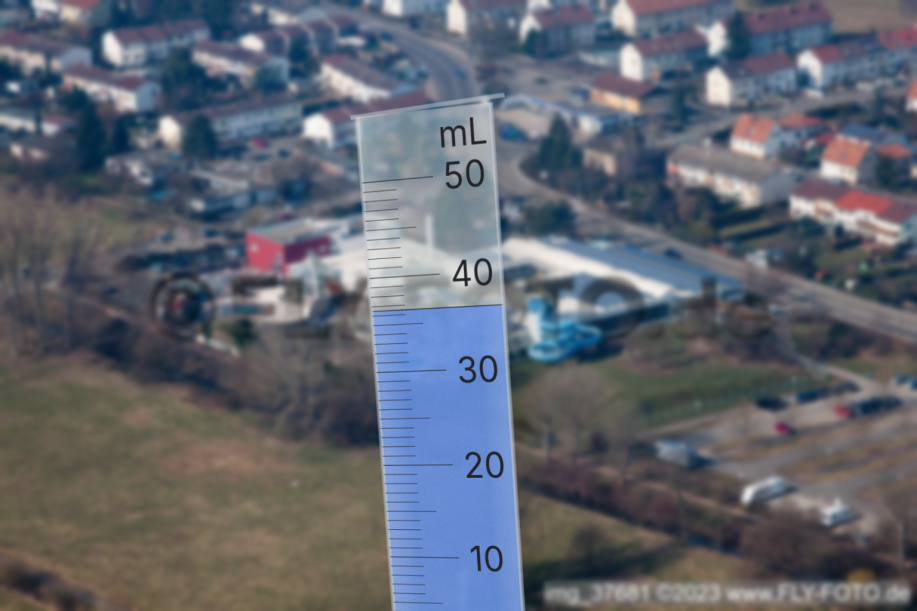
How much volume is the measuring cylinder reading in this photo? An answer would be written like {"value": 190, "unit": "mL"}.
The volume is {"value": 36.5, "unit": "mL"}
